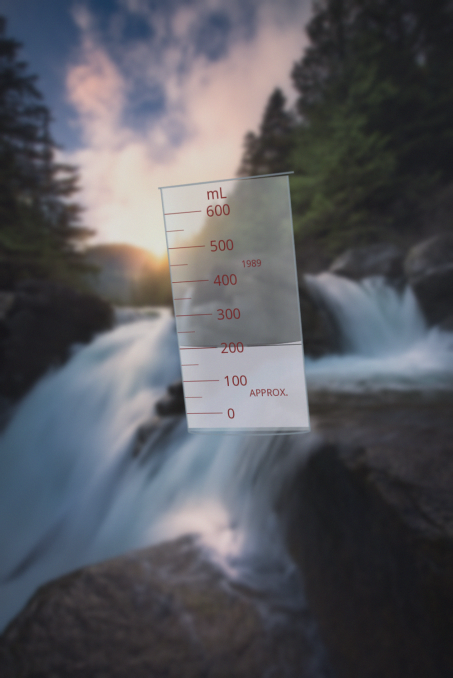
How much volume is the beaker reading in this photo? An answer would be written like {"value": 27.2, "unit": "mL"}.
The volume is {"value": 200, "unit": "mL"}
